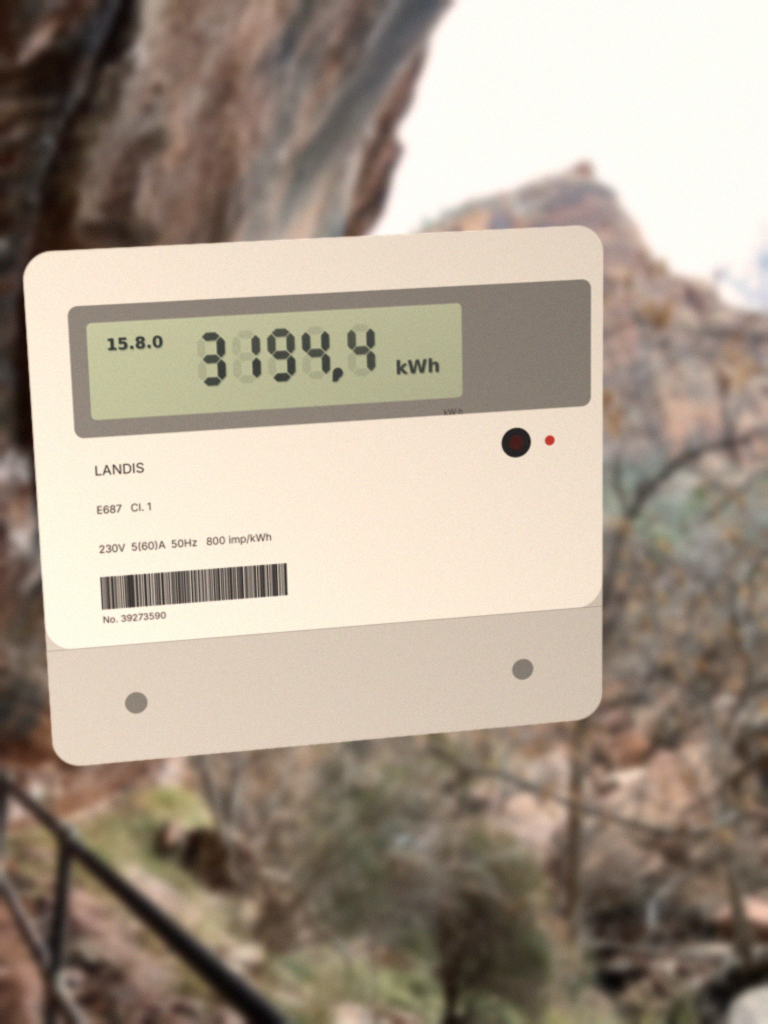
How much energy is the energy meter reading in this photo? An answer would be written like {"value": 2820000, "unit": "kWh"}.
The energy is {"value": 3194.4, "unit": "kWh"}
